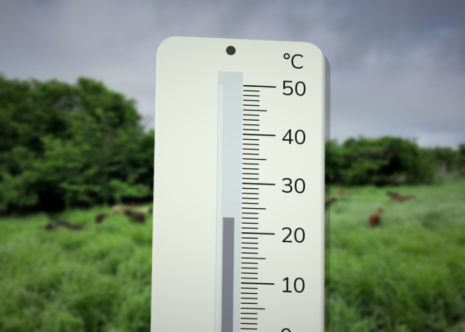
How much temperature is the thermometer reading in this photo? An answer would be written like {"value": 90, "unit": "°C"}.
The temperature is {"value": 23, "unit": "°C"}
